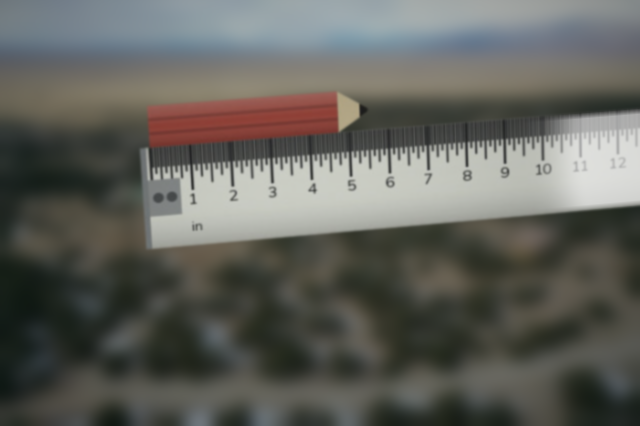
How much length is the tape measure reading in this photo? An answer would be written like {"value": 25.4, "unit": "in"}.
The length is {"value": 5.5, "unit": "in"}
